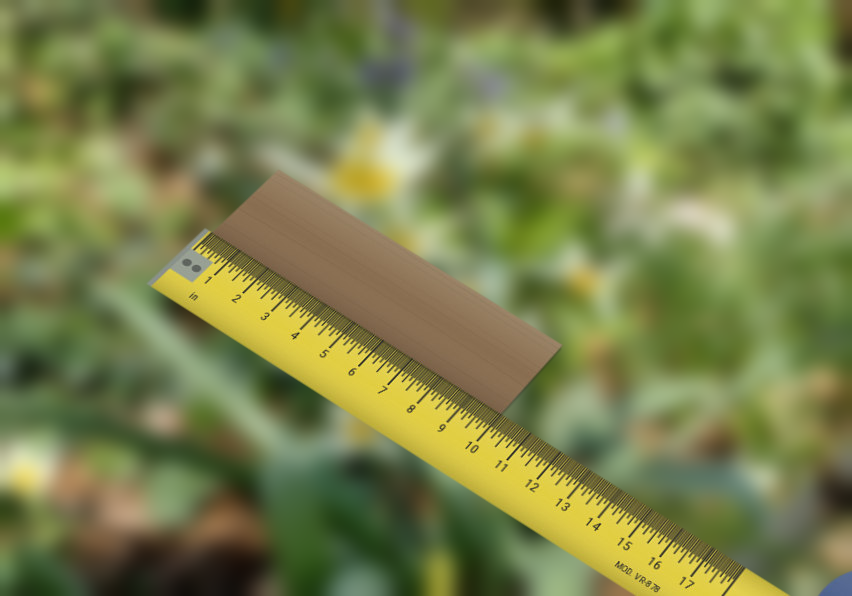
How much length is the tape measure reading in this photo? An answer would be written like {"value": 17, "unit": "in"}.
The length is {"value": 10, "unit": "in"}
